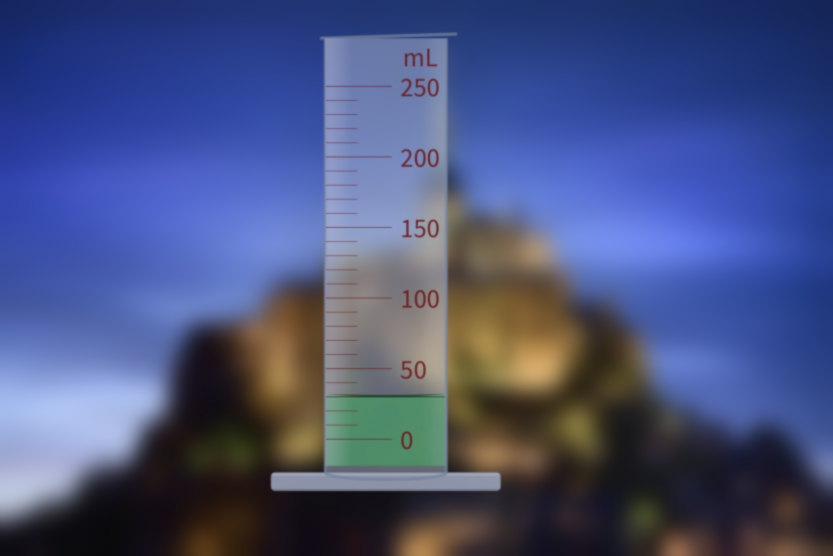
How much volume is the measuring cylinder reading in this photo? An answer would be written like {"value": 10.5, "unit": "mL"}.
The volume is {"value": 30, "unit": "mL"}
